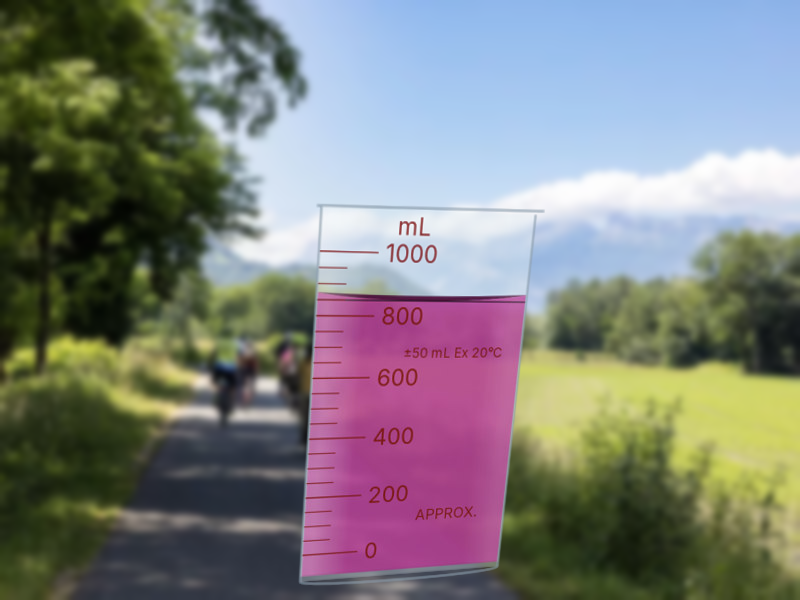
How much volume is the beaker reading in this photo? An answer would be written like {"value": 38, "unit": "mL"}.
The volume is {"value": 850, "unit": "mL"}
